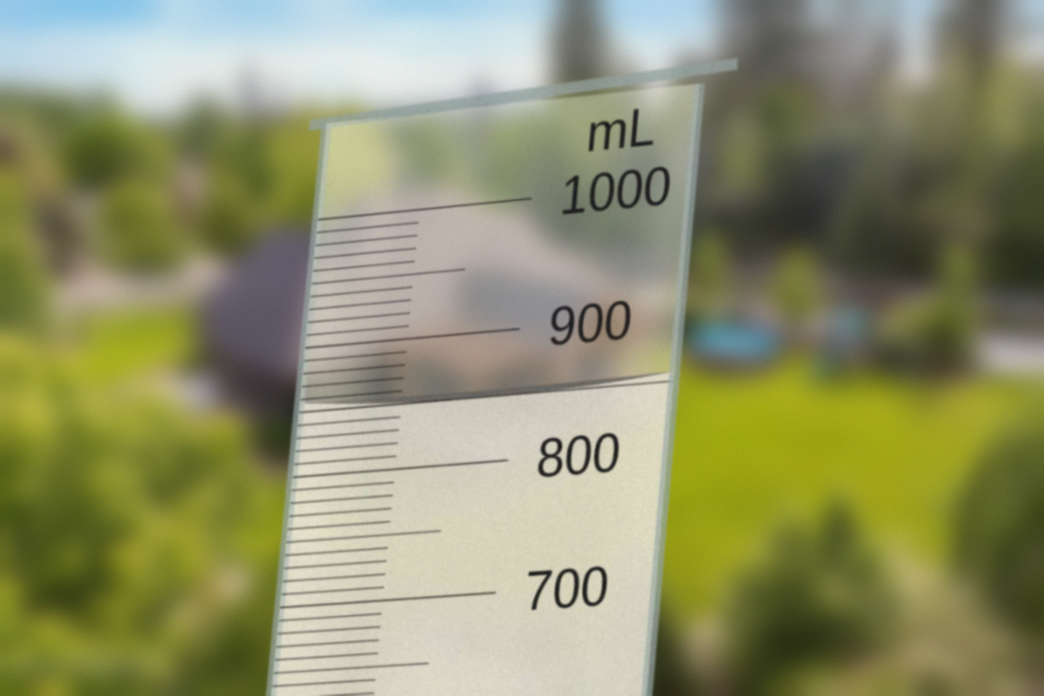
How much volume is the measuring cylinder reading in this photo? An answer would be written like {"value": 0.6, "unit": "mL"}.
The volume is {"value": 850, "unit": "mL"}
